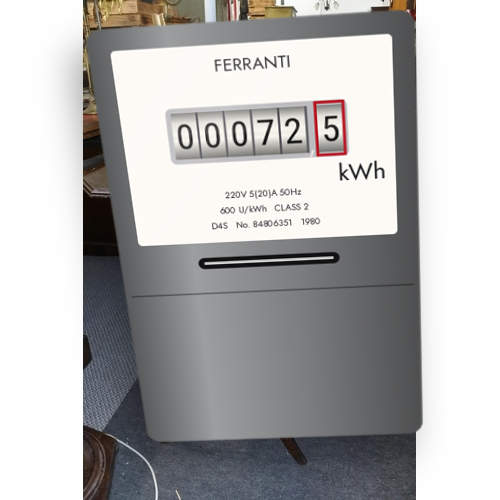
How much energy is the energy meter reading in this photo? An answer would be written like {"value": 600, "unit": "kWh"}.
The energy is {"value": 72.5, "unit": "kWh"}
